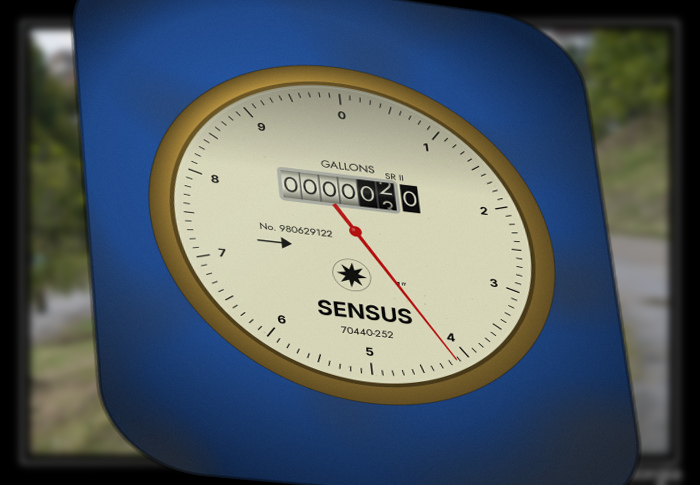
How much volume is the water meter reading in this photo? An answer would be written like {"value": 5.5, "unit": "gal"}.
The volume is {"value": 24.1, "unit": "gal"}
